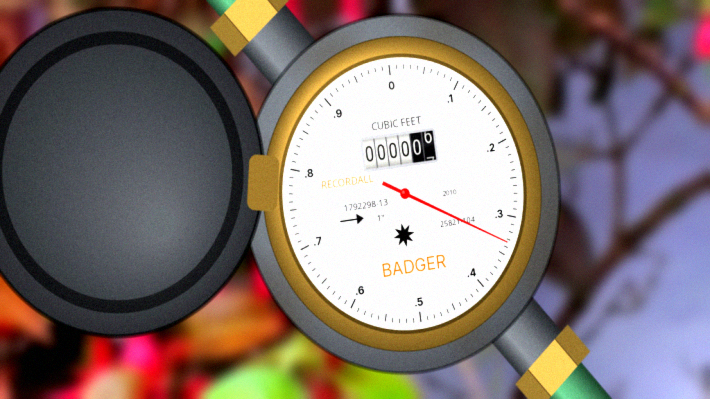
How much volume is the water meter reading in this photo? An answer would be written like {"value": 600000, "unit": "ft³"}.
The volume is {"value": 6.33, "unit": "ft³"}
